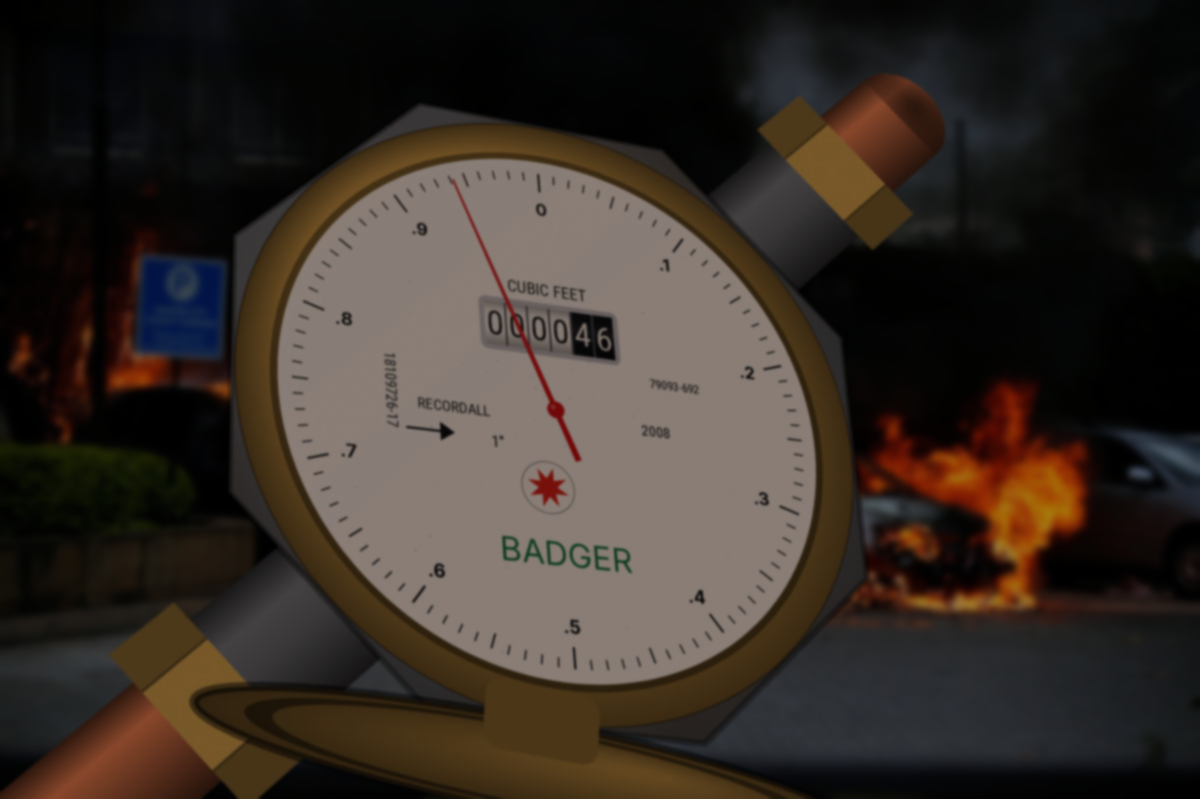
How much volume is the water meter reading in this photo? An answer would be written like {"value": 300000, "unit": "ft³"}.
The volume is {"value": 45.94, "unit": "ft³"}
